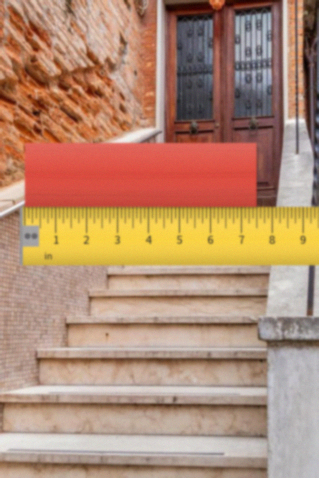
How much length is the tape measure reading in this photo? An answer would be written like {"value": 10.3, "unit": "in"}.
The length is {"value": 7.5, "unit": "in"}
